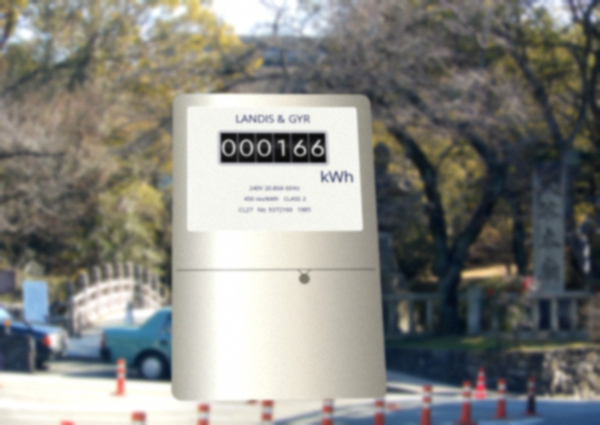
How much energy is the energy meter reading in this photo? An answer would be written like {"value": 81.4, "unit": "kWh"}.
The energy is {"value": 166, "unit": "kWh"}
